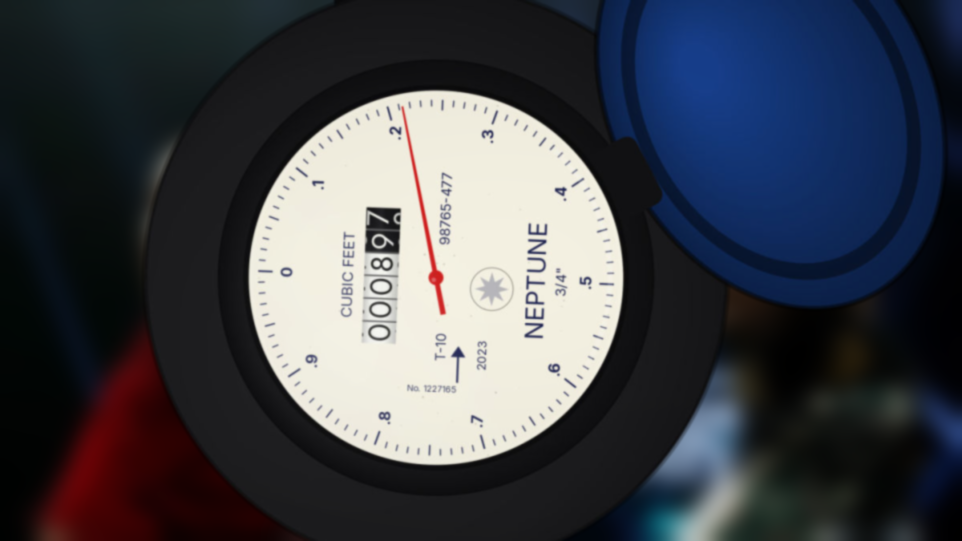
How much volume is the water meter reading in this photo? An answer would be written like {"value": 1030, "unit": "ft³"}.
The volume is {"value": 897.21, "unit": "ft³"}
